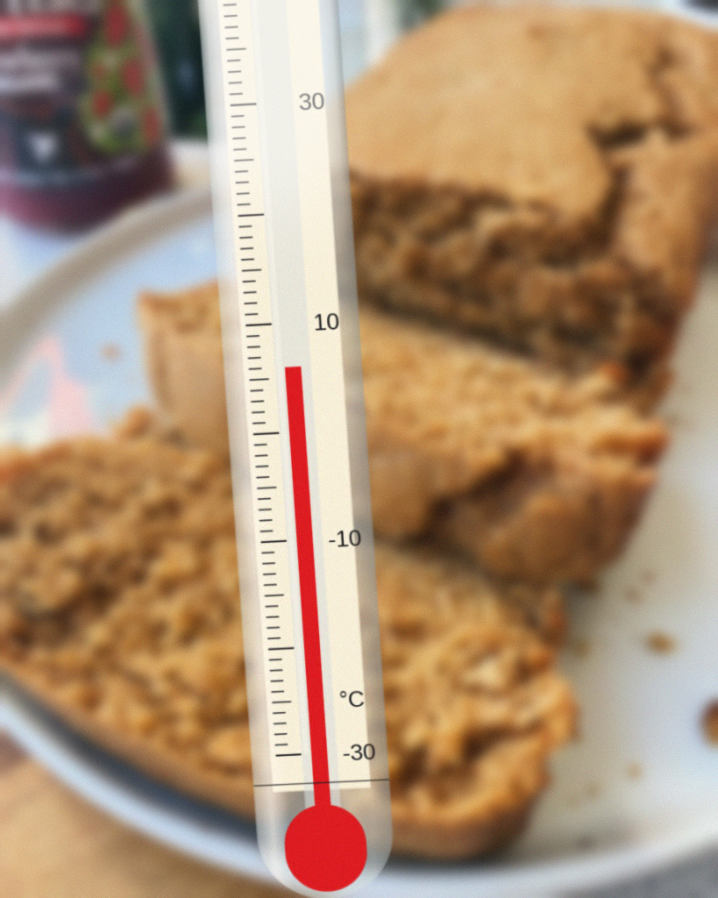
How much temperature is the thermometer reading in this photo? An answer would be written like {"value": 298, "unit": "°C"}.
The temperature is {"value": 6, "unit": "°C"}
